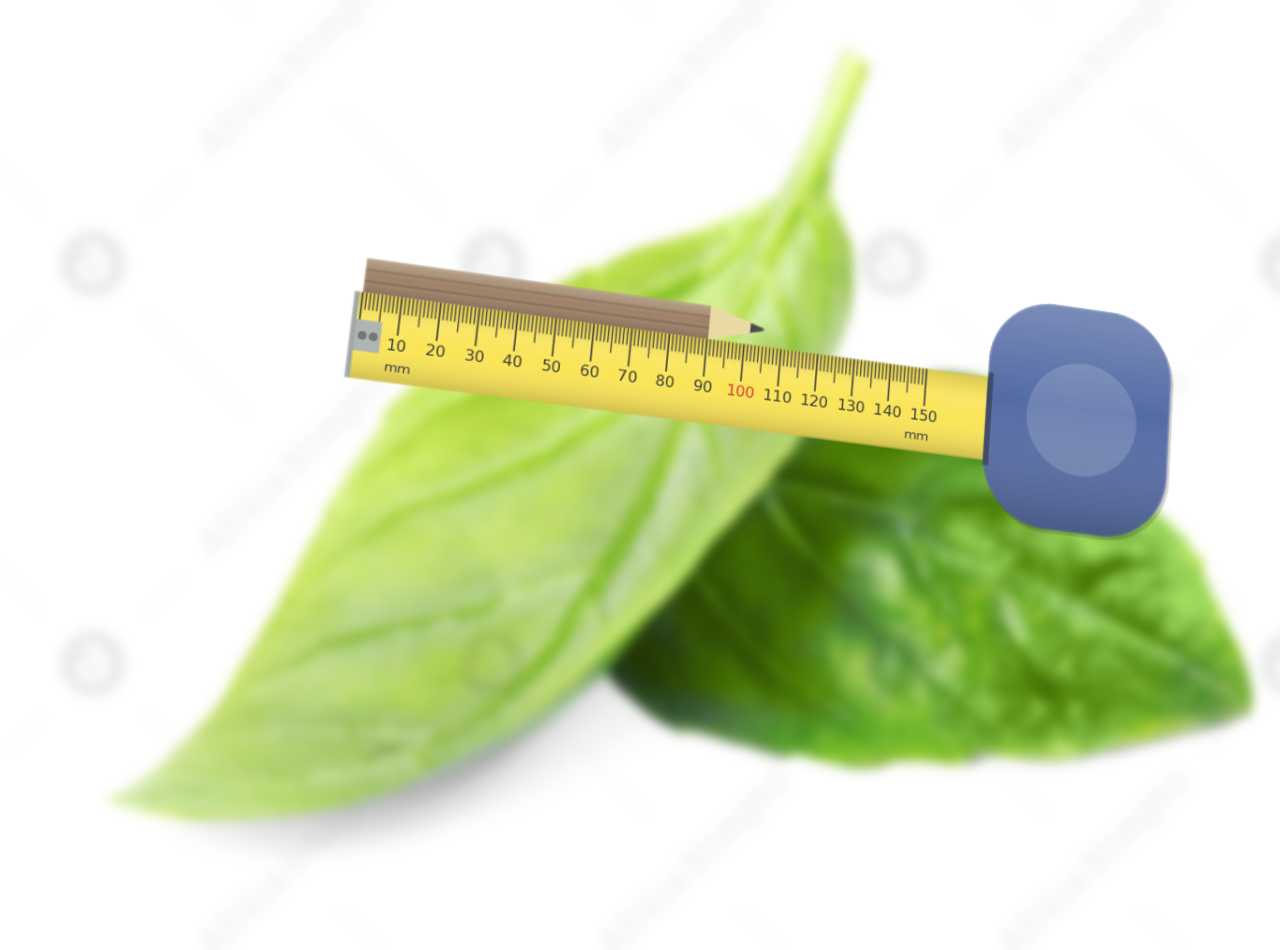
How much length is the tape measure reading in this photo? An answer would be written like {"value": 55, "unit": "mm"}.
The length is {"value": 105, "unit": "mm"}
